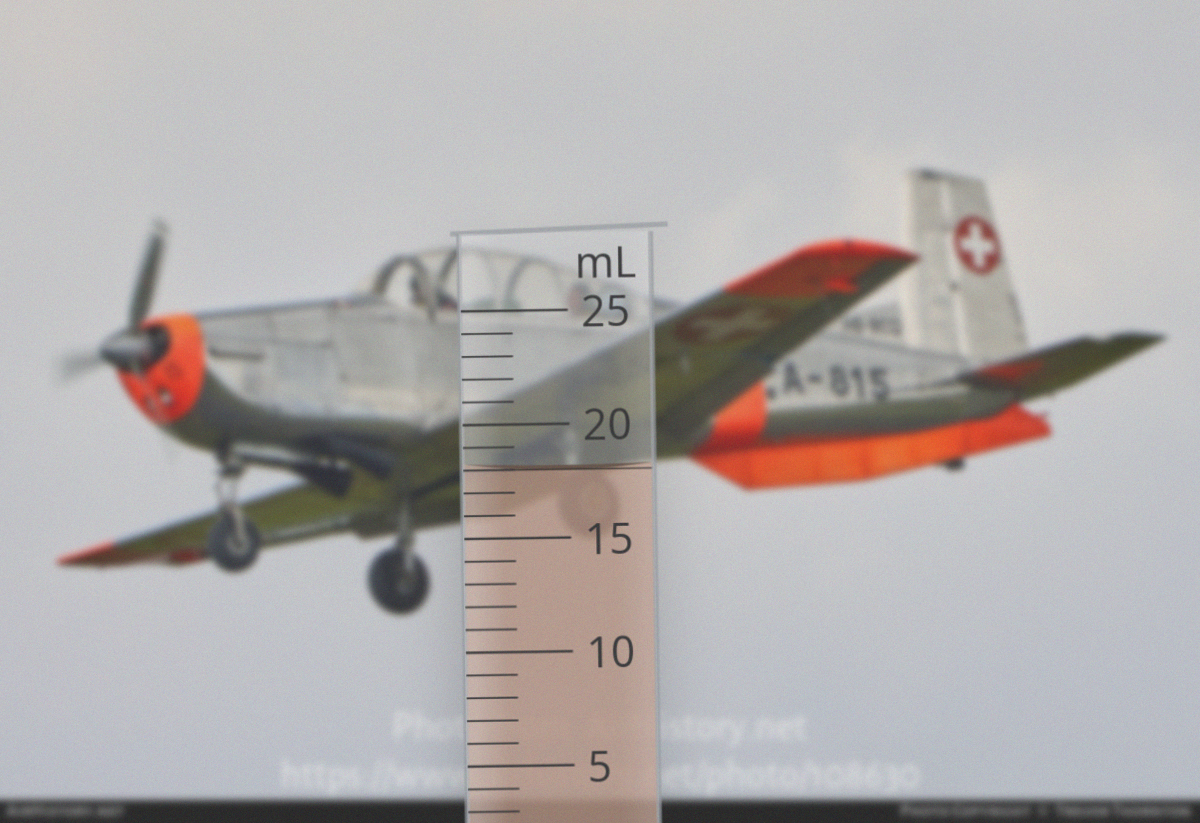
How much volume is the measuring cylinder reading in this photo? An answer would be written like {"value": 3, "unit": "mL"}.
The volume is {"value": 18, "unit": "mL"}
